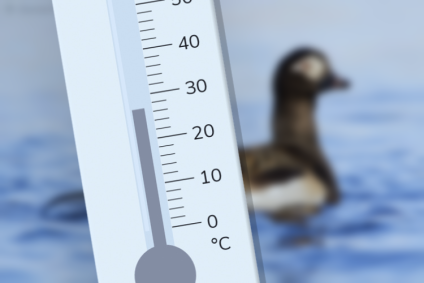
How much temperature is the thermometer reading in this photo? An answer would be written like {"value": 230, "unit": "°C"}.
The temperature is {"value": 27, "unit": "°C"}
